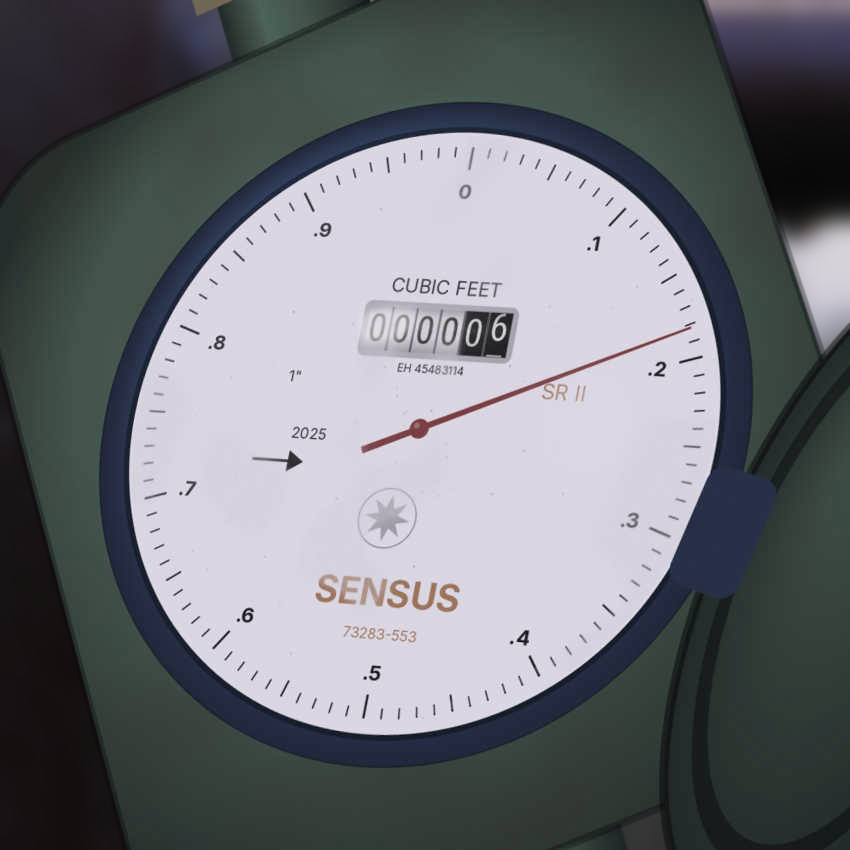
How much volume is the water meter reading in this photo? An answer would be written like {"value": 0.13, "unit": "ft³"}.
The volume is {"value": 6.18, "unit": "ft³"}
